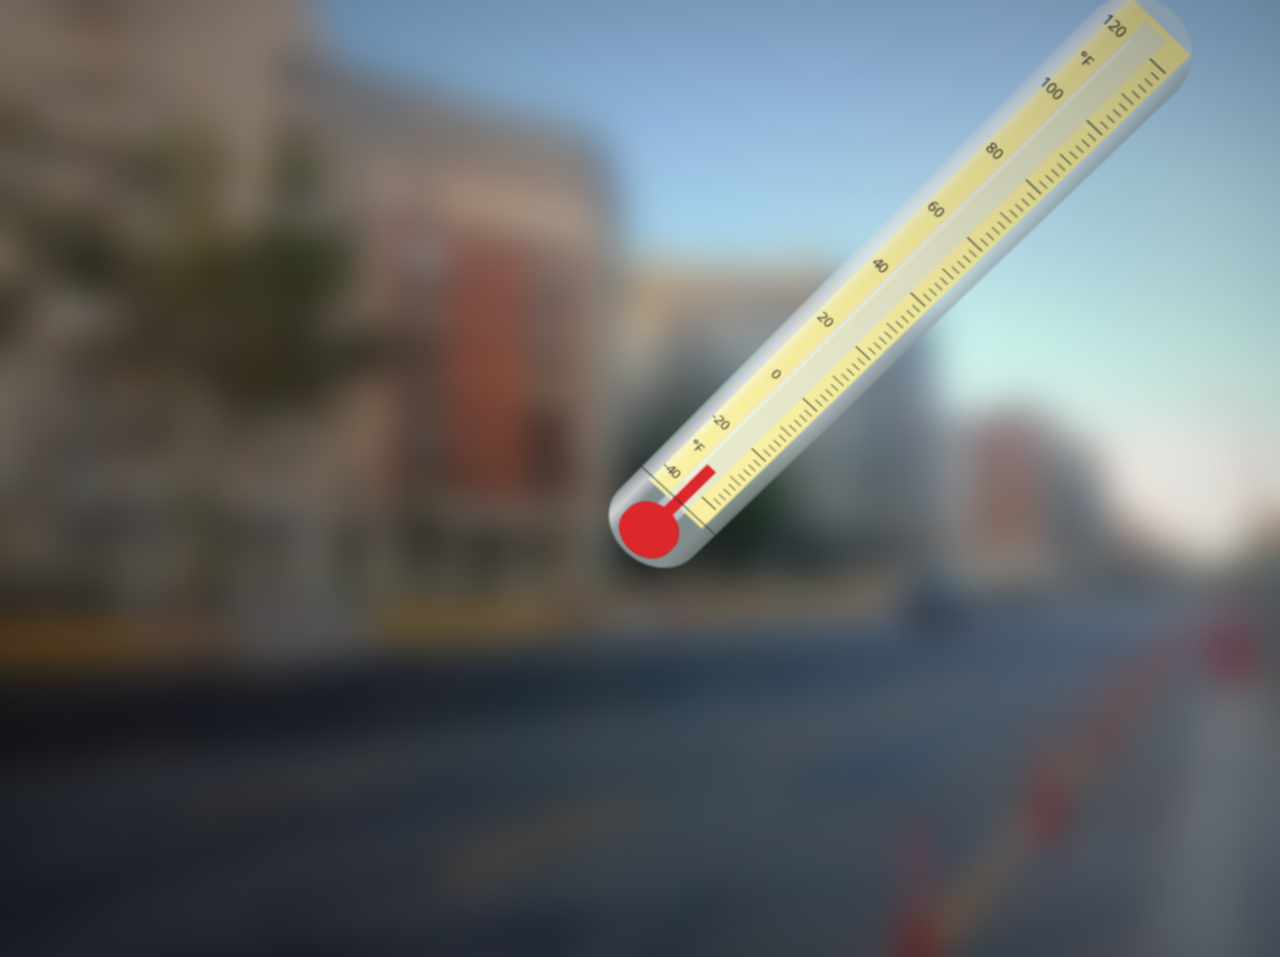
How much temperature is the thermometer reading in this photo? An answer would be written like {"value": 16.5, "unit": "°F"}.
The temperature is {"value": -32, "unit": "°F"}
